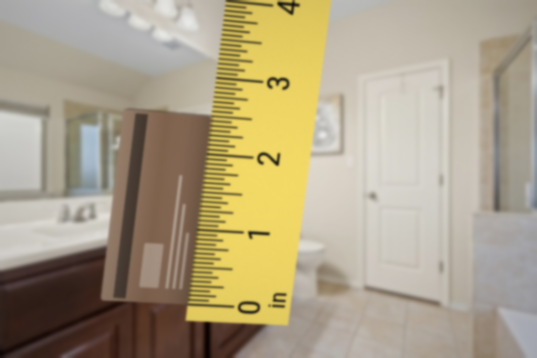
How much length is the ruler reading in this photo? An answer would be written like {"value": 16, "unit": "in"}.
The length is {"value": 2.5, "unit": "in"}
